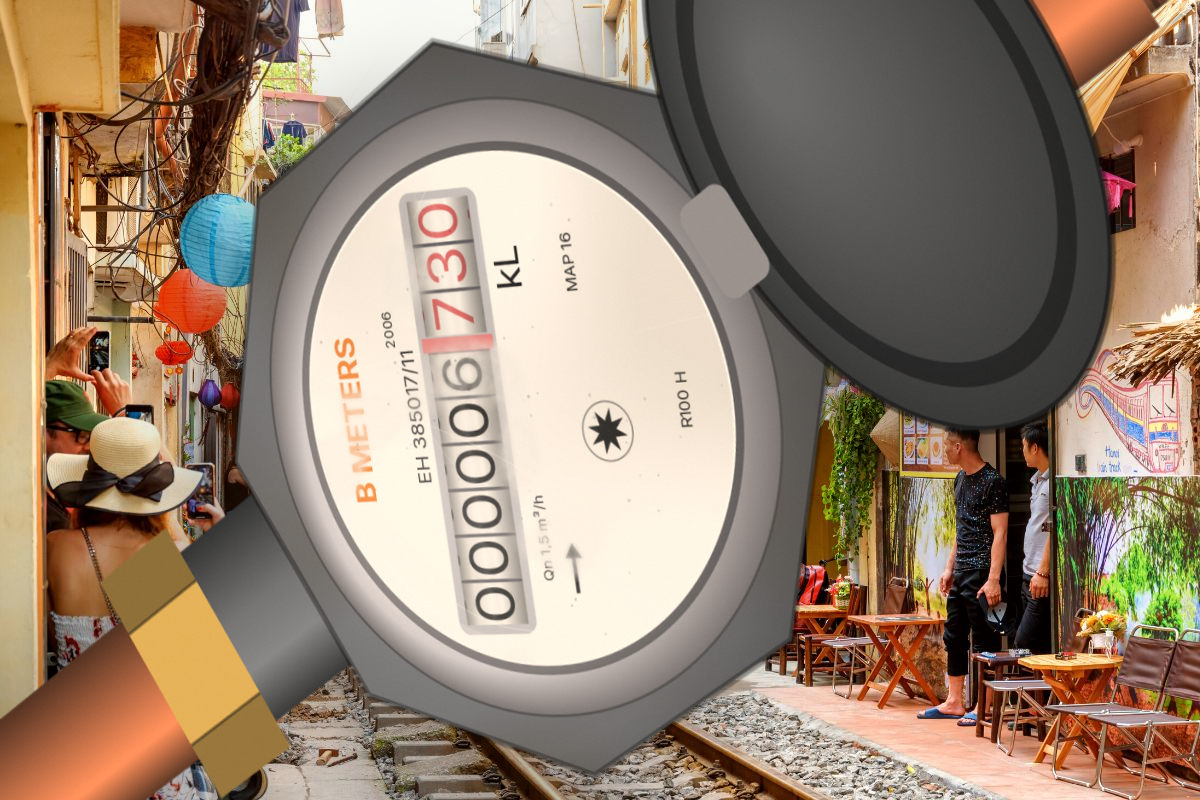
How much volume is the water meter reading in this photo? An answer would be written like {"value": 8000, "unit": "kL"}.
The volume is {"value": 6.730, "unit": "kL"}
